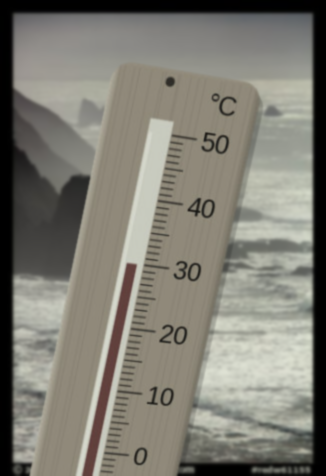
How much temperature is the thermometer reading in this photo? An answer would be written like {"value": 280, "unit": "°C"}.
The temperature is {"value": 30, "unit": "°C"}
